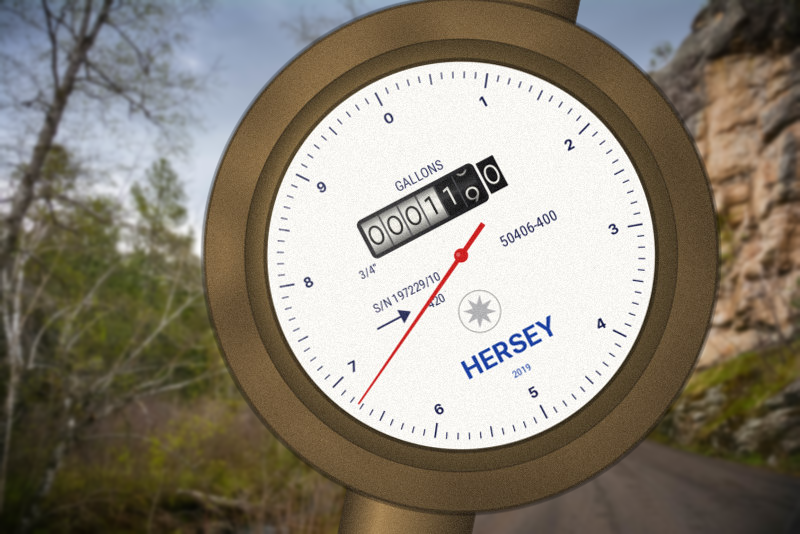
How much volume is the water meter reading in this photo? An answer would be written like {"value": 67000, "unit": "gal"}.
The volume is {"value": 1186.7, "unit": "gal"}
